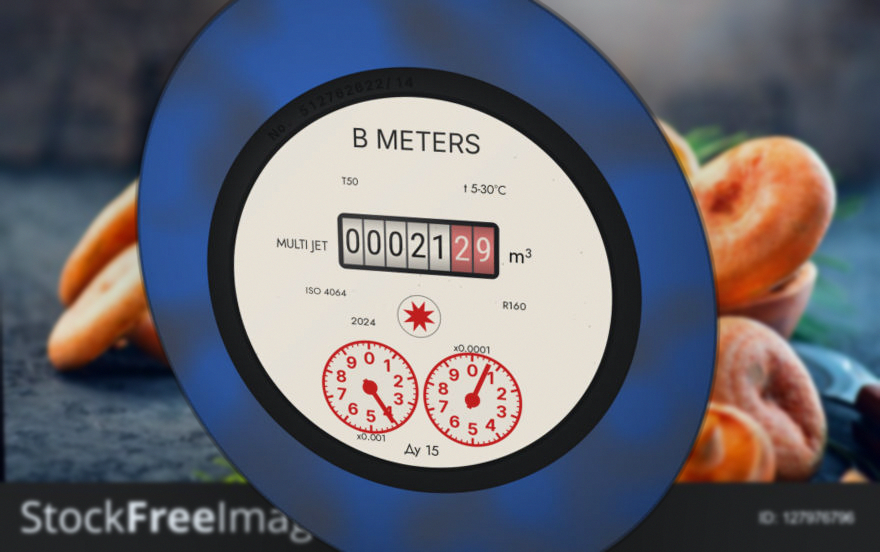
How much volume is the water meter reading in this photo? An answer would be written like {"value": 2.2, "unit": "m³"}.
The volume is {"value": 21.2940, "unit": "m³"}
